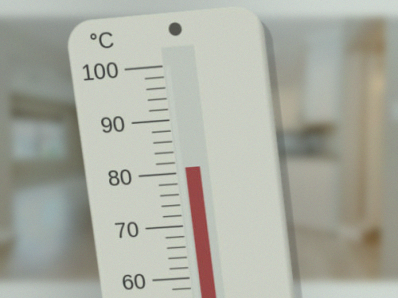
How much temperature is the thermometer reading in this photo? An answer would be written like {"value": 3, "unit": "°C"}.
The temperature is {"value": 81, "unit": "°C"}
